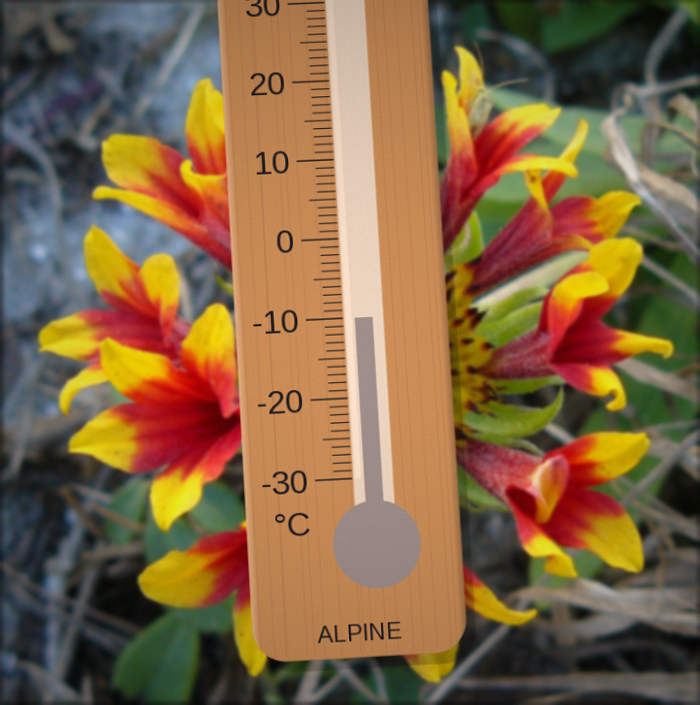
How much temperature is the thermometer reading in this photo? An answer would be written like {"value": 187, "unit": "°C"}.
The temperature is {"value": -10, "unit": "°C"}
